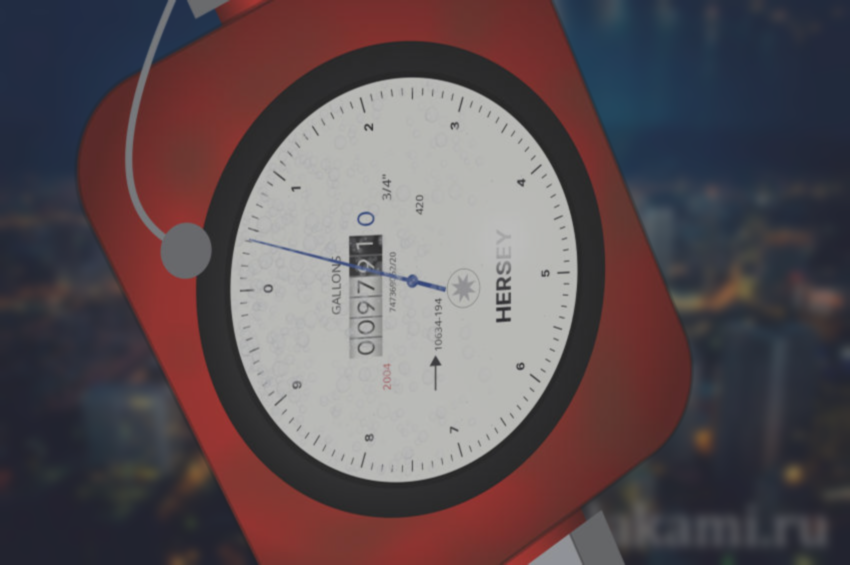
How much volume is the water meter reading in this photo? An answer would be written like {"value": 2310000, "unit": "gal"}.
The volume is {"value": 97910.4, "unit": "gal"}
